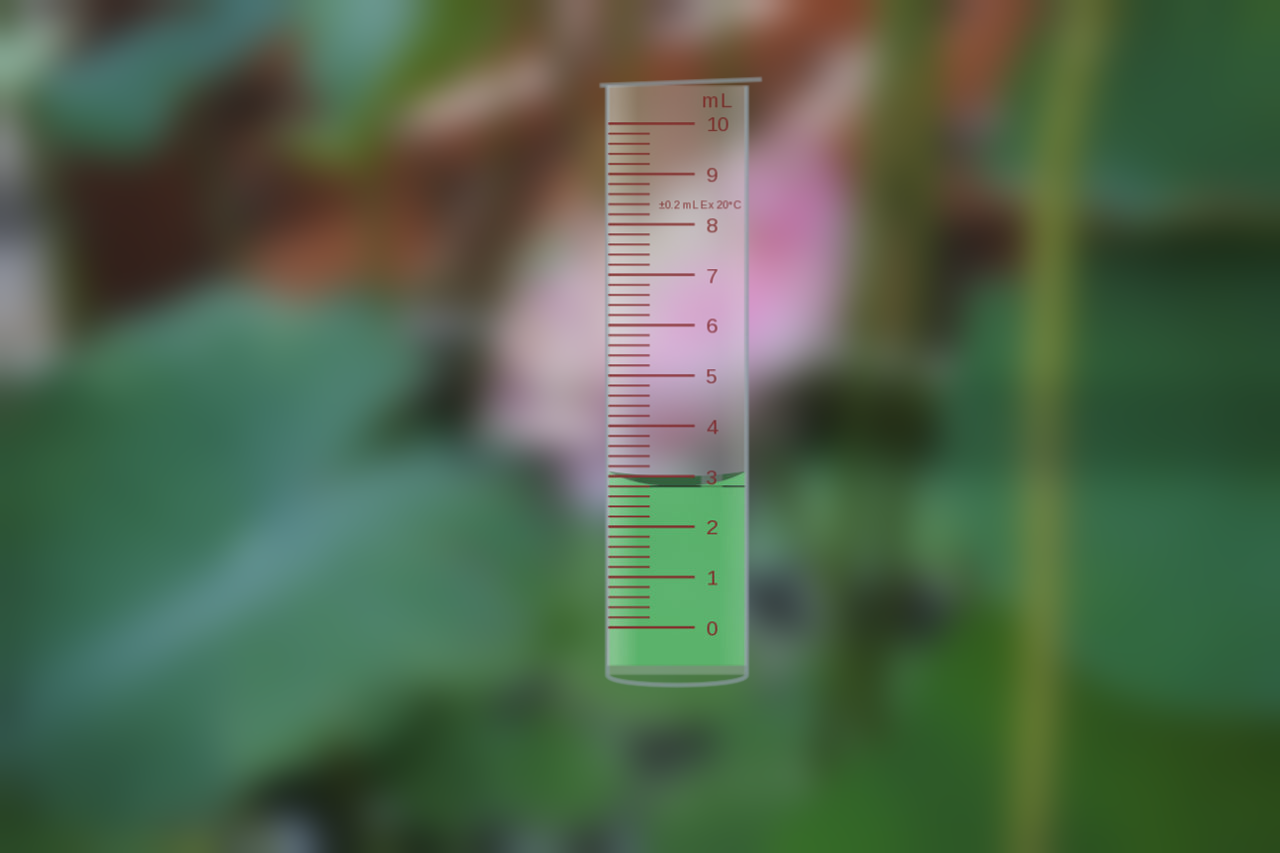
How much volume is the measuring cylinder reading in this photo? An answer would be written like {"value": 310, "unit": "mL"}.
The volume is {"value": 2.8, "unit": "mL"}
